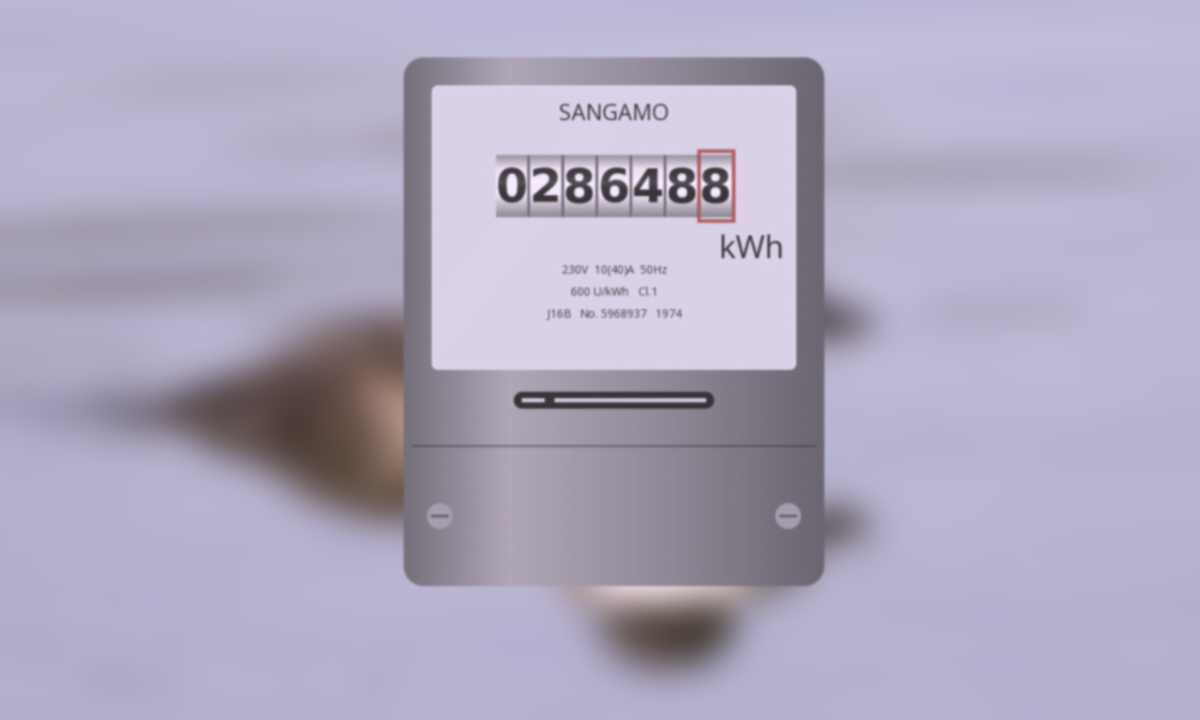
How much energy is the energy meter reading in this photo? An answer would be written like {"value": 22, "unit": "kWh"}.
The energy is {"value": 28648.8, "unit": "kWh"}
